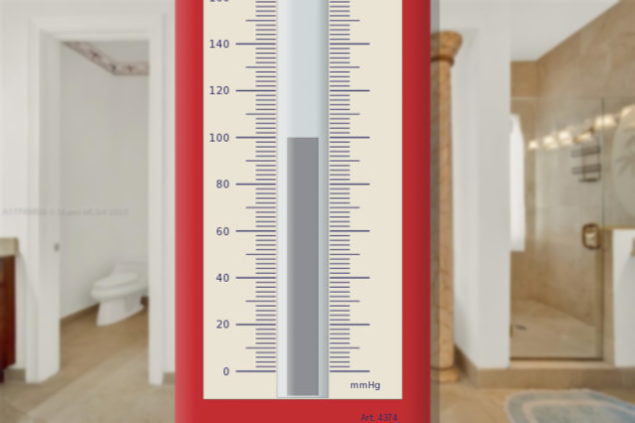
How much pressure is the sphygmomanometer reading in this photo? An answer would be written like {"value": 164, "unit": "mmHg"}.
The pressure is {"value": 100, "unit": "mmHg"}
